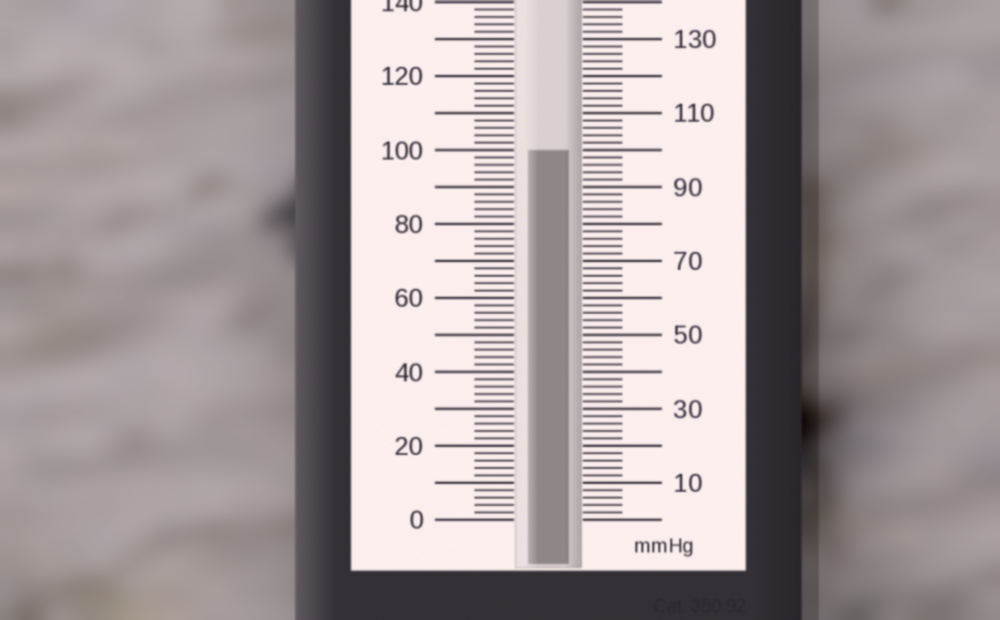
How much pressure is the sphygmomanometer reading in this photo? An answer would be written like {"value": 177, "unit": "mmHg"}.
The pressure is {"value": 100, "unit": "mmHg"}
